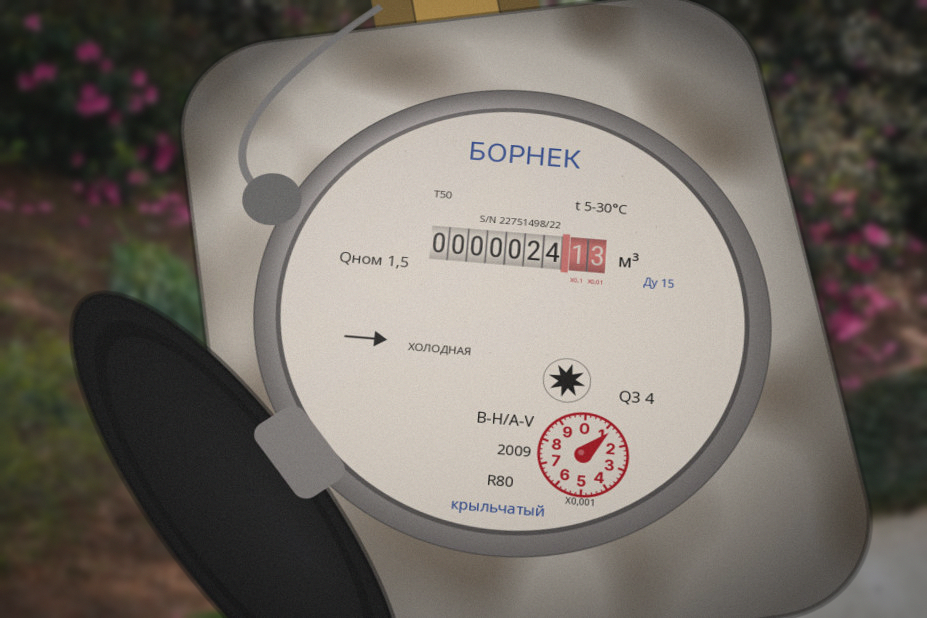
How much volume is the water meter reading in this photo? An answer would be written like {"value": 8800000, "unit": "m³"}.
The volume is {"value": 24.131, "unit": "m³"}
